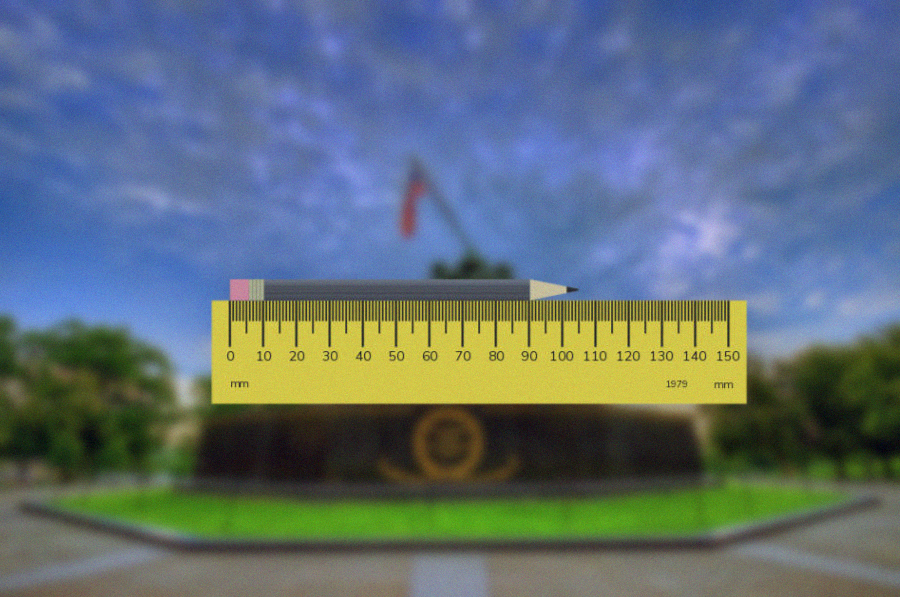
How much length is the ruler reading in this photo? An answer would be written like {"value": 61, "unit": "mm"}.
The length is {"value": 105, "unit": "mm"}
